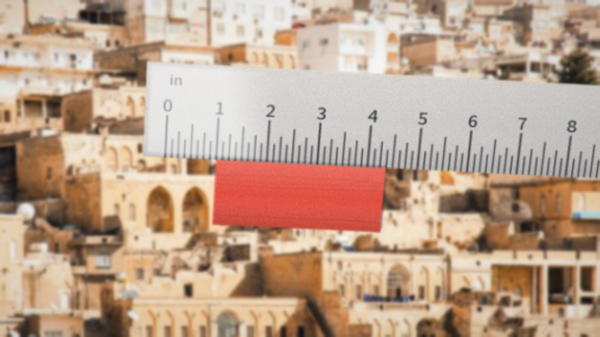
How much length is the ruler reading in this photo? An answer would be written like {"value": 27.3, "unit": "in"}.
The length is {"value": 3.375, "unit": "in"}
